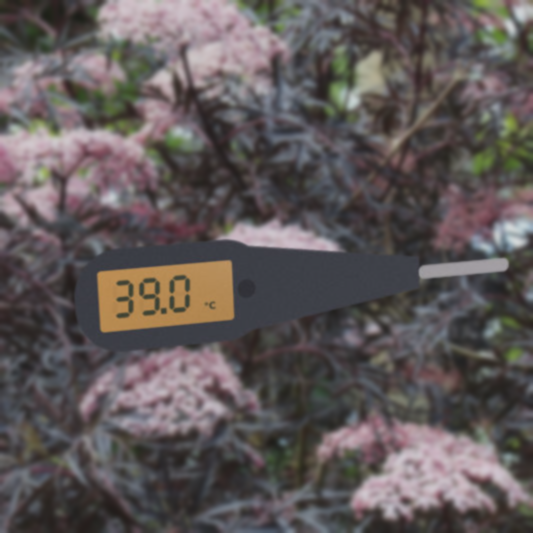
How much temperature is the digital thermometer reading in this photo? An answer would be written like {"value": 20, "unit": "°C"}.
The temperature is {"value": 39.0, "unit": "°C"}
